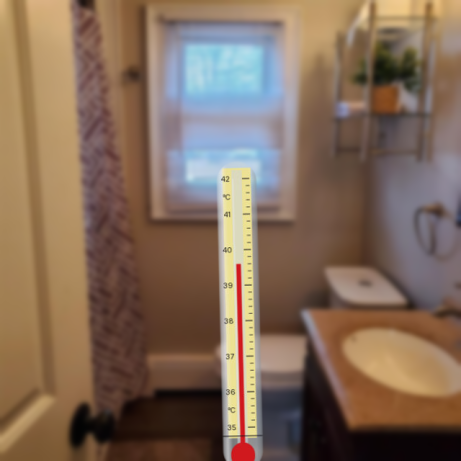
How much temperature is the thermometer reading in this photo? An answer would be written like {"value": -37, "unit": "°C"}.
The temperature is {"value": 39.6, "unit": "°C"}
